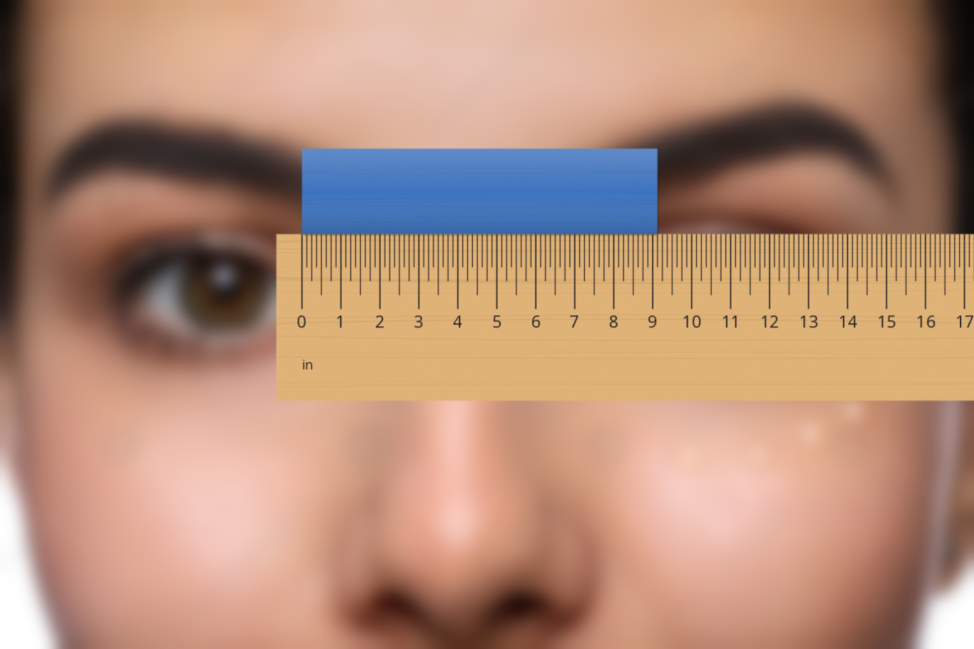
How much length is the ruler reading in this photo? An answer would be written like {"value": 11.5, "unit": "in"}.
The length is {"value": 9.125, "unit": "in"}
